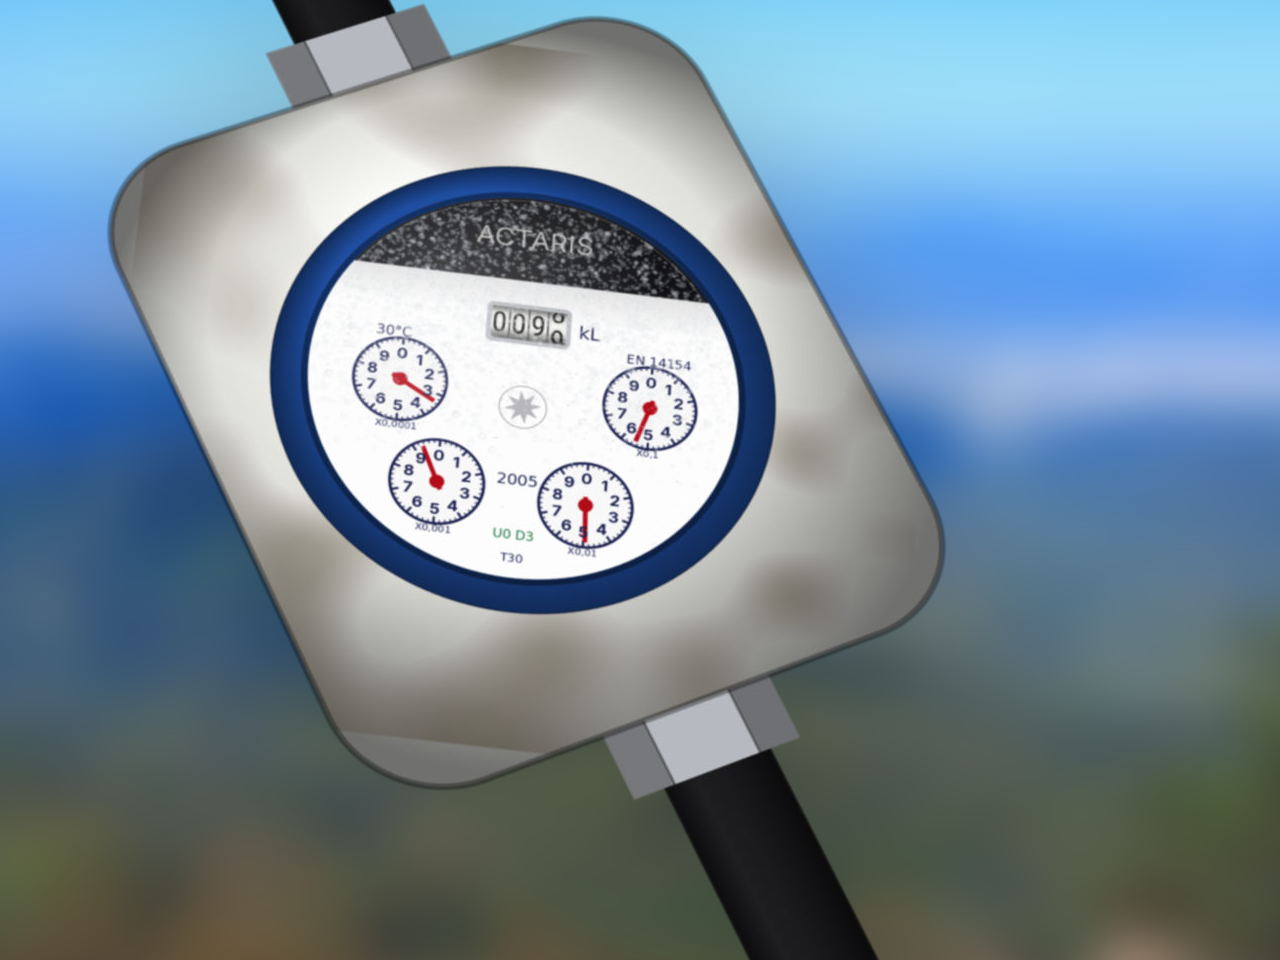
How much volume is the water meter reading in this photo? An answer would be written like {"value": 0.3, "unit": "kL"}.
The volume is {"value": 98.5493, "unit": "kL"}
